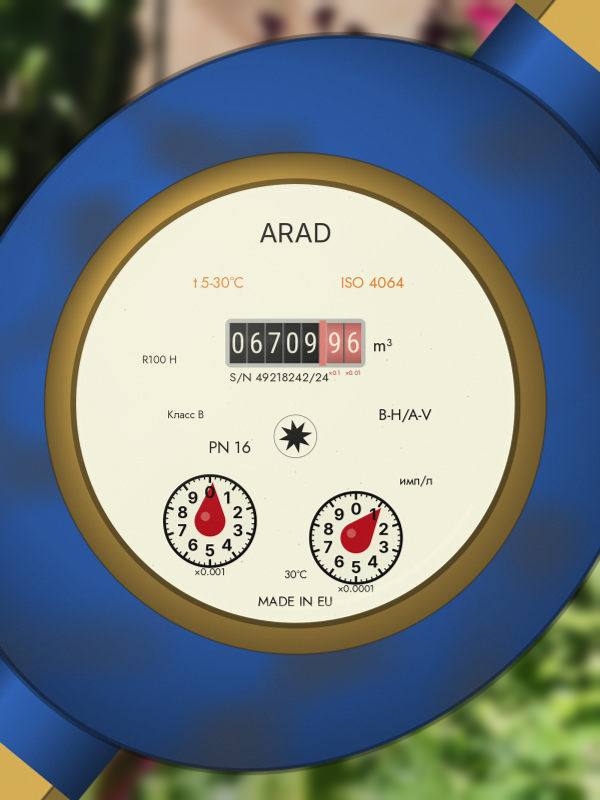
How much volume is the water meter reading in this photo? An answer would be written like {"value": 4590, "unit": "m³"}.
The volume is {"value": 6709.9601, "unit": "m³"}
